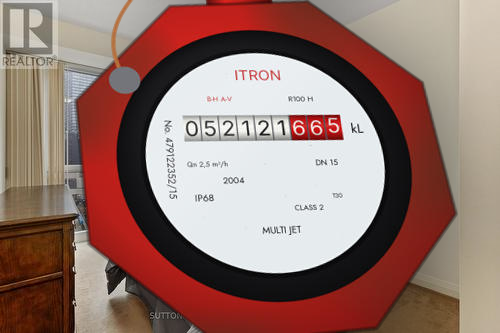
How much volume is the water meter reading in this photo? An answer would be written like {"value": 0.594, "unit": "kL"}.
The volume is {"value": 52121.665, "unit": "kL"}
